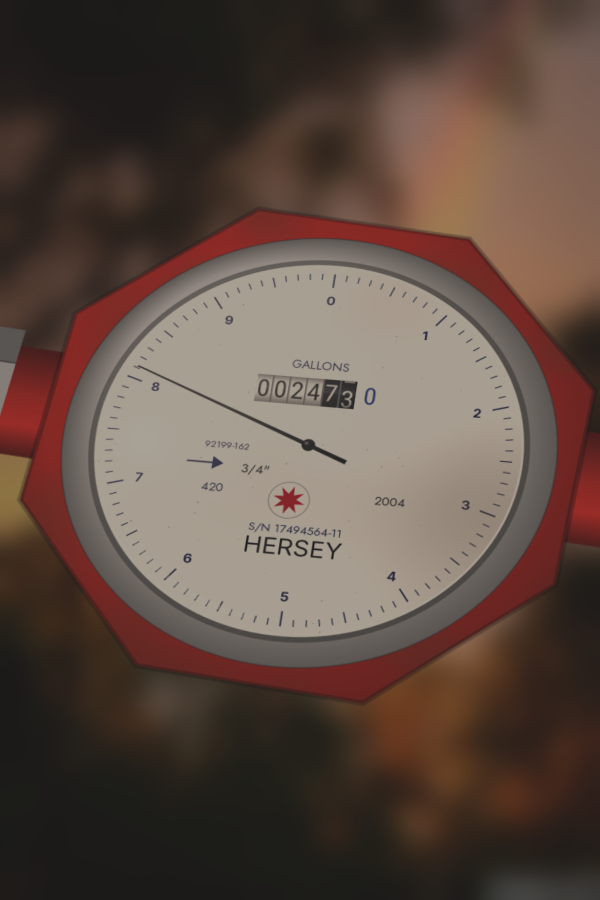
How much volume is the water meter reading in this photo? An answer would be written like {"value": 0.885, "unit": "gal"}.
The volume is {"value": 24728.1, "unit": "gal"}
